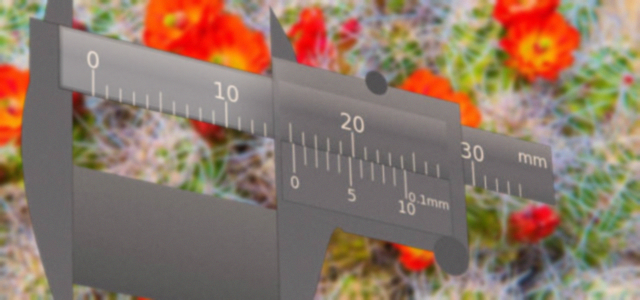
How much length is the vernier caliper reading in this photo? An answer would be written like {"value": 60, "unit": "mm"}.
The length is {"value": 15.2, "unit": "mm"}
